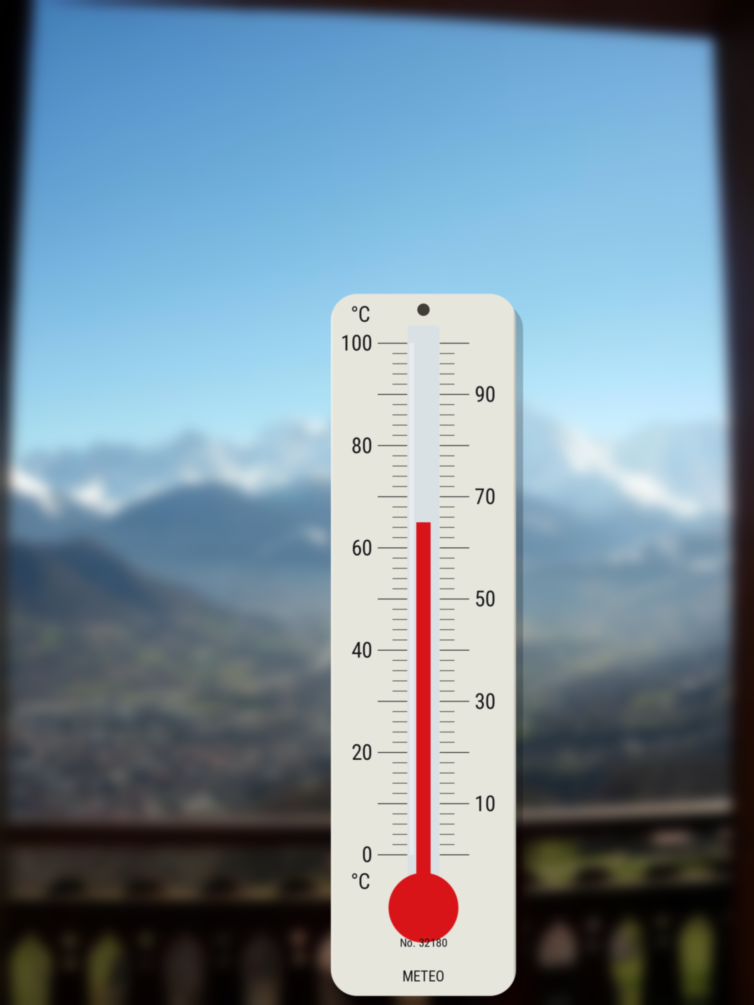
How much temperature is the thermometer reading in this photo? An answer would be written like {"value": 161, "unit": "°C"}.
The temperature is {"value": 65, "unit": "°C"}
